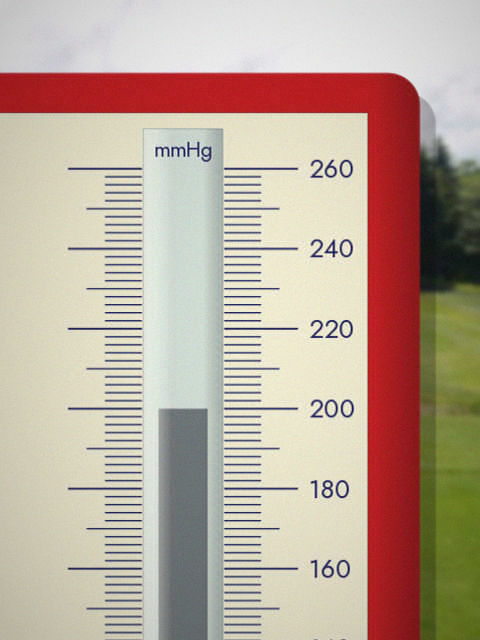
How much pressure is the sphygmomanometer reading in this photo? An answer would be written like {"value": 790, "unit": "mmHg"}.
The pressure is {"value": 200, "unit": "mmHg"}
